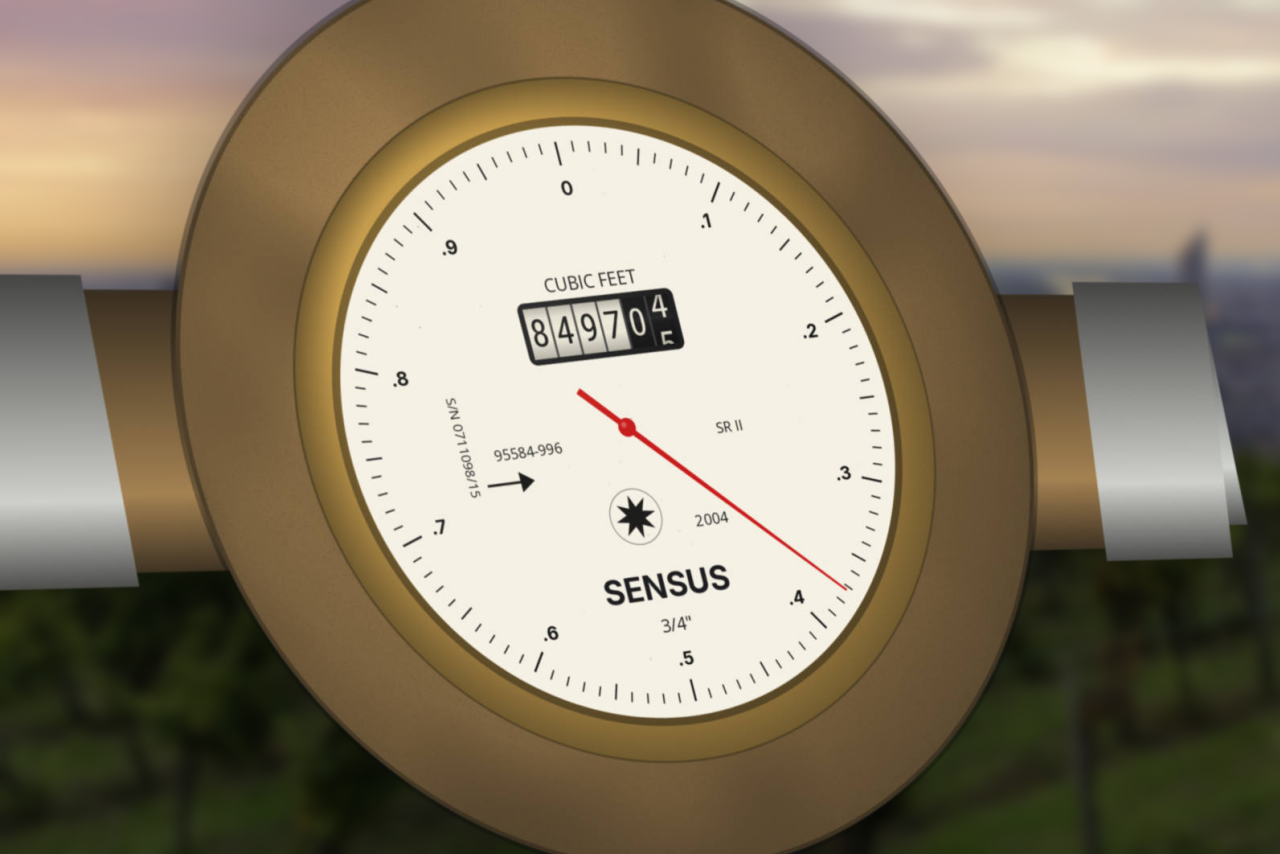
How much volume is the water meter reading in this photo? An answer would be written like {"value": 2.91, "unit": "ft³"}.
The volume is {"value": 849704.37, "unit": "ft³"}
